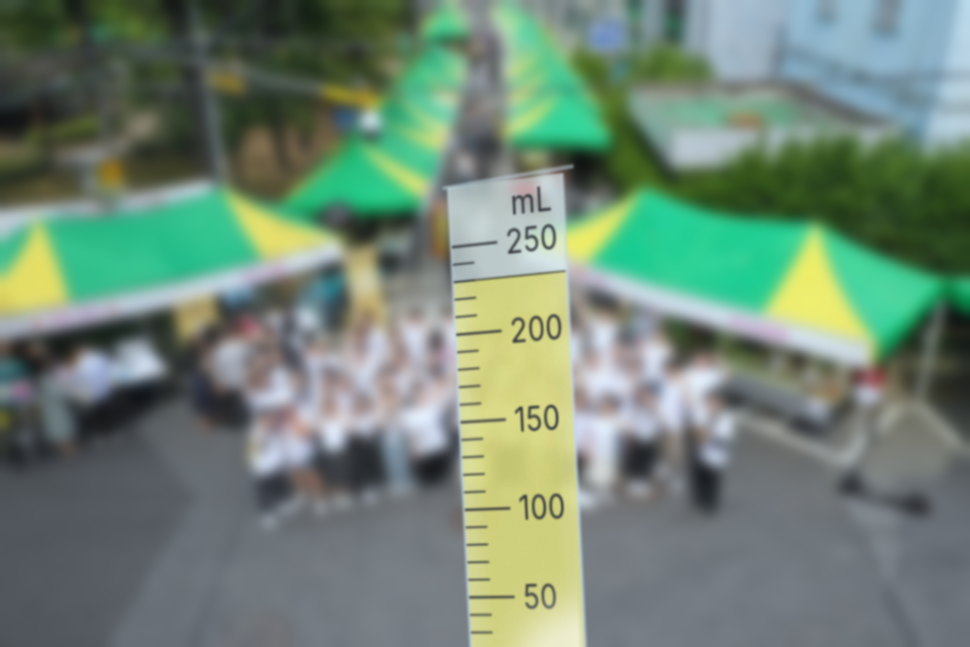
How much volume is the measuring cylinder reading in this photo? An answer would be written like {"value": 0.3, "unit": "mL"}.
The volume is {"value": 230, "unit": "mL"}
